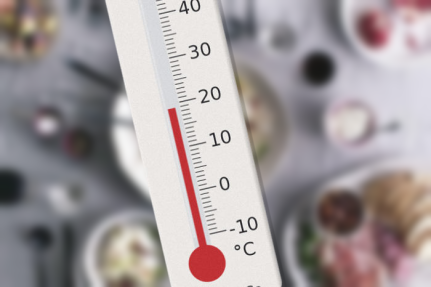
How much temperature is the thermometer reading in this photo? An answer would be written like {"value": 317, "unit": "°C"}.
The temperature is {"value": 19, "unit": "°C"}
